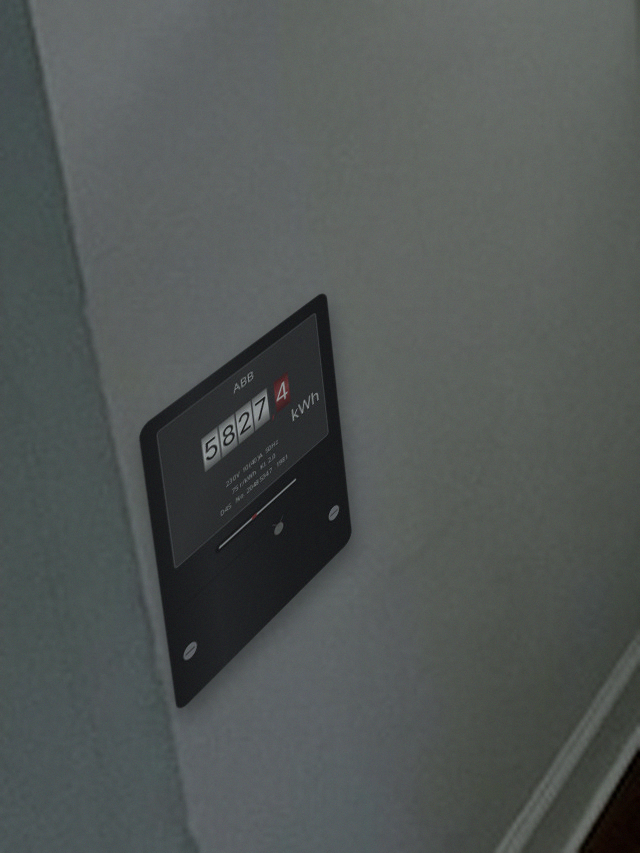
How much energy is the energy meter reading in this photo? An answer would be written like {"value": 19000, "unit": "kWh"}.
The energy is {"value": 5827.4, "unit": "kWh"}
